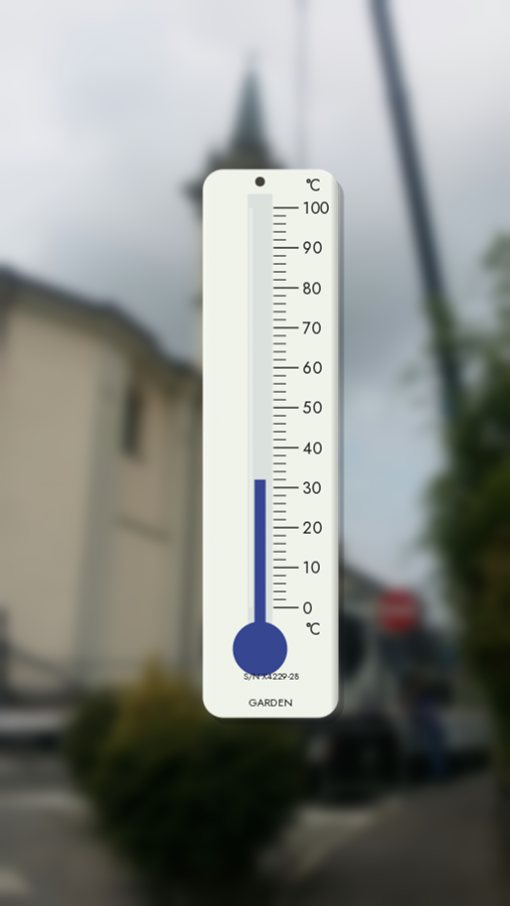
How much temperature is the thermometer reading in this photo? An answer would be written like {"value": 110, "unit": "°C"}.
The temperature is {"value": 32, "unit": "°C"}
